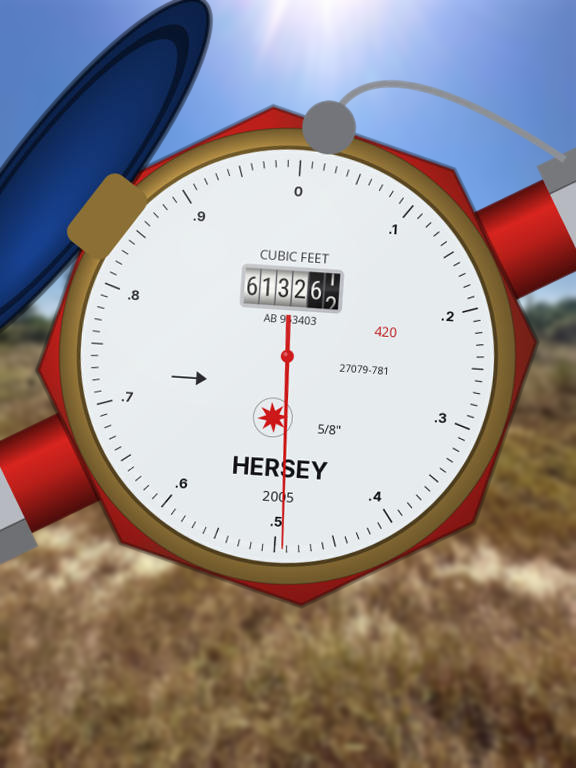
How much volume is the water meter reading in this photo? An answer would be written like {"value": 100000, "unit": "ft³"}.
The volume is {"value": 613261.49, "unit": "ft³"}
